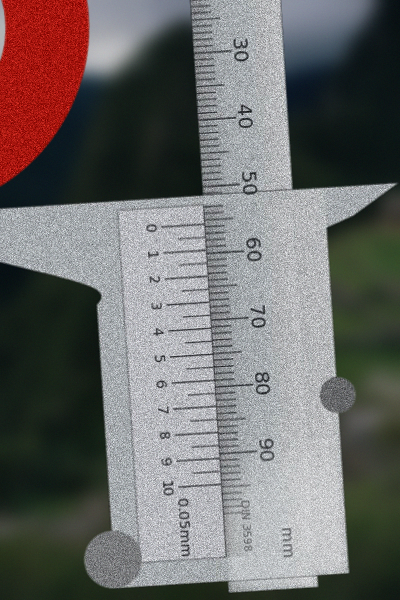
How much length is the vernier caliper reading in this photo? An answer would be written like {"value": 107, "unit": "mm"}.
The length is {"value": 55.6, "unit": "mm"}
